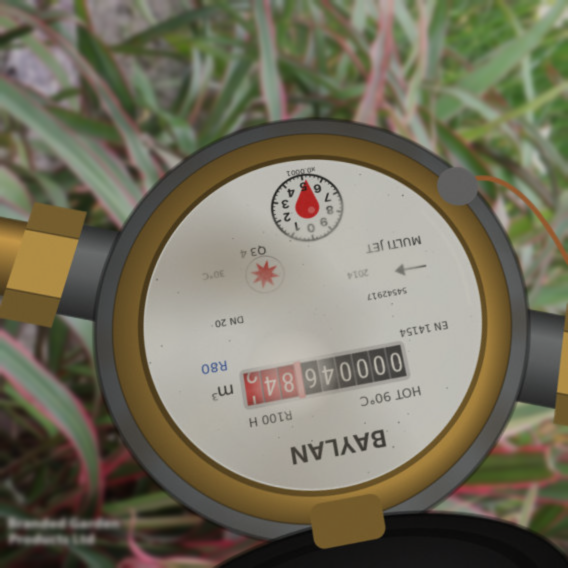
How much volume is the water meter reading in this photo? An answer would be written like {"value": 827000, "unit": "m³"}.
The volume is {"value": 46.8415, "unit": "m³"}
